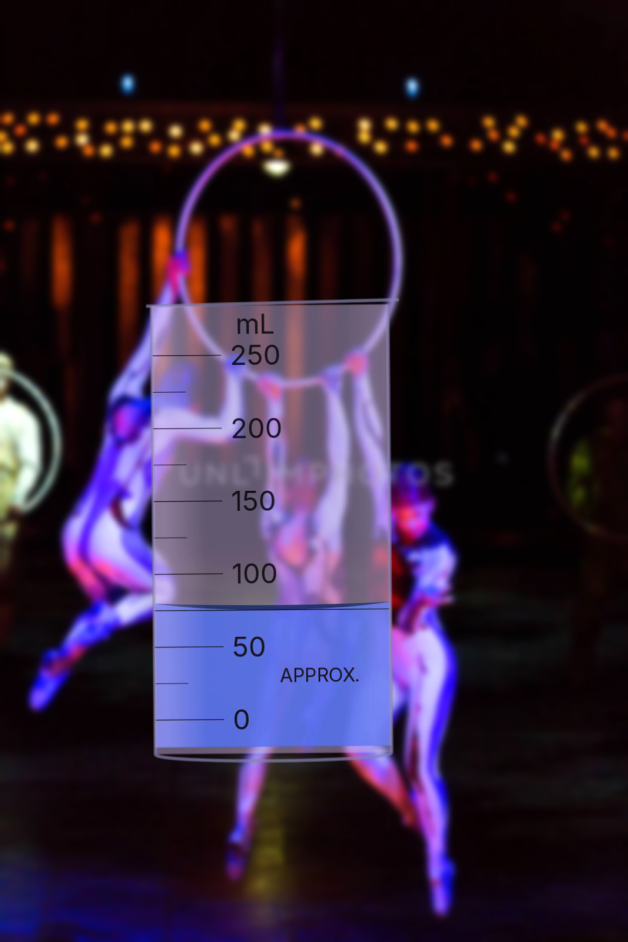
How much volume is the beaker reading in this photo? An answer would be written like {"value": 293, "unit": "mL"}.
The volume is {"value": 75, "unit": "mL"}
